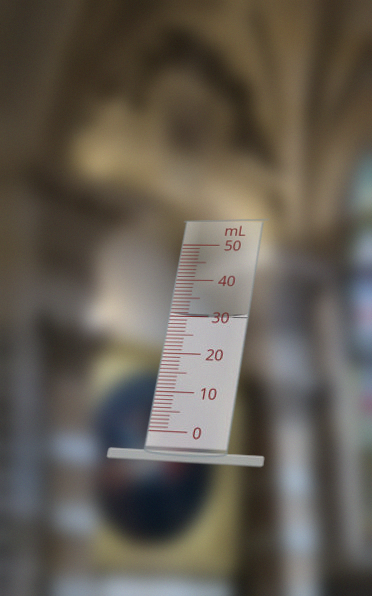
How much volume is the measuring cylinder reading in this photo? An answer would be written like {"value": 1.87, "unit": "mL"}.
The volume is {"value": 30, "unit": "mL"}
